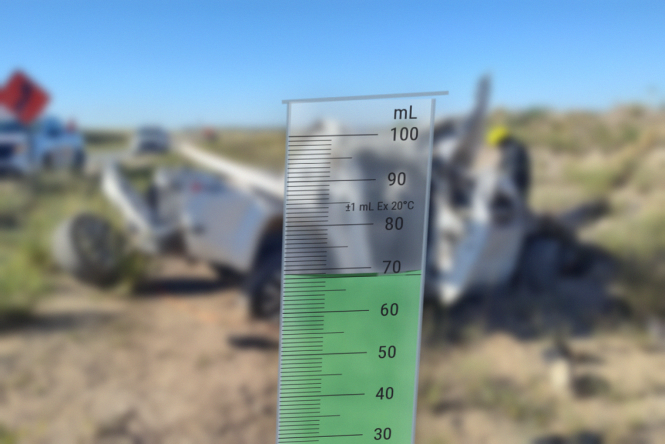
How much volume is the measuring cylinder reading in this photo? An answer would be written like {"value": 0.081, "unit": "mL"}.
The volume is {"value": 68, "unit": "mL"}
